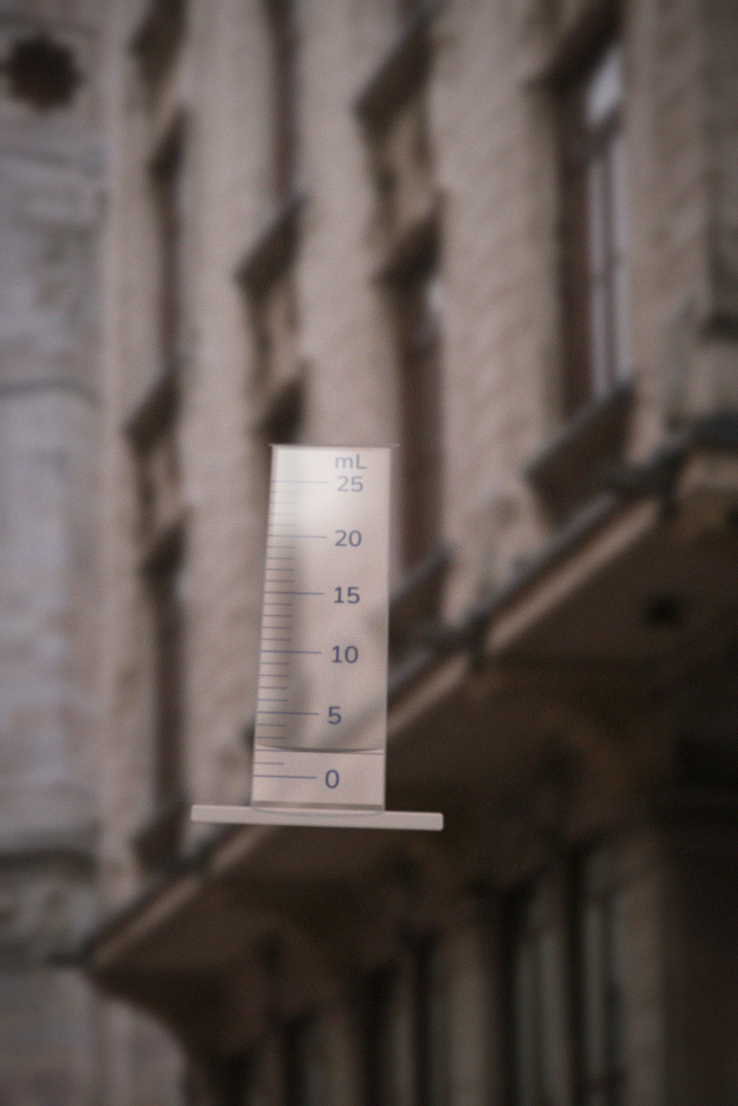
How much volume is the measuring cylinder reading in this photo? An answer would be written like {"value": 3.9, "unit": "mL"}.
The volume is {"value": 2, "unit": "mL"}
